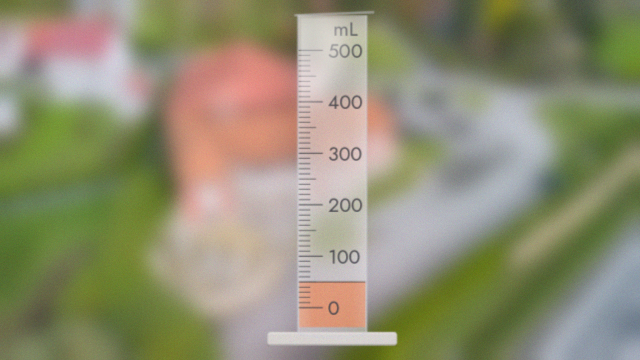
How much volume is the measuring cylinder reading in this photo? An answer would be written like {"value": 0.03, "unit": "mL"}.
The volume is {"value": 50, "unit": "mL"}
